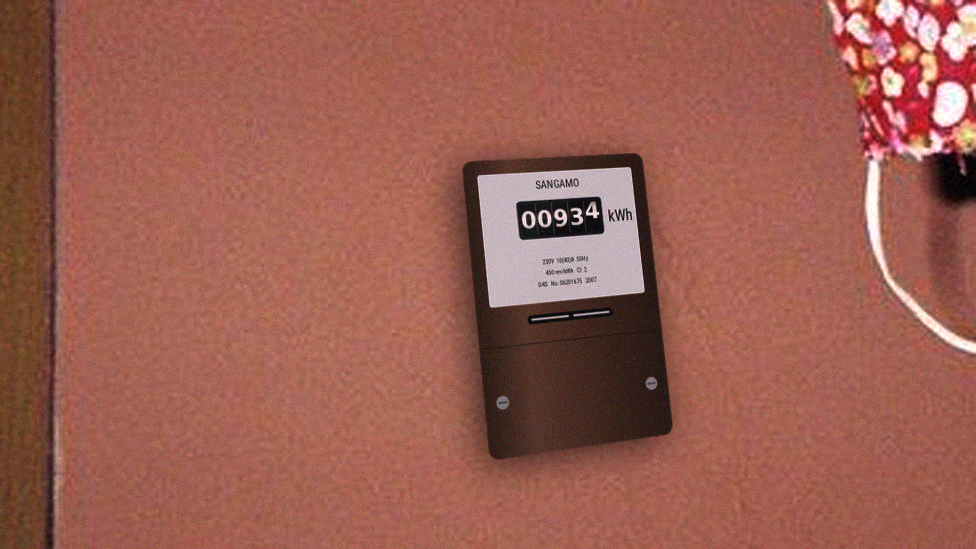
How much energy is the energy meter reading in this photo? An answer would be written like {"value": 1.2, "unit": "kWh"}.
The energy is {"value": 934, "unit": "kWh"}
